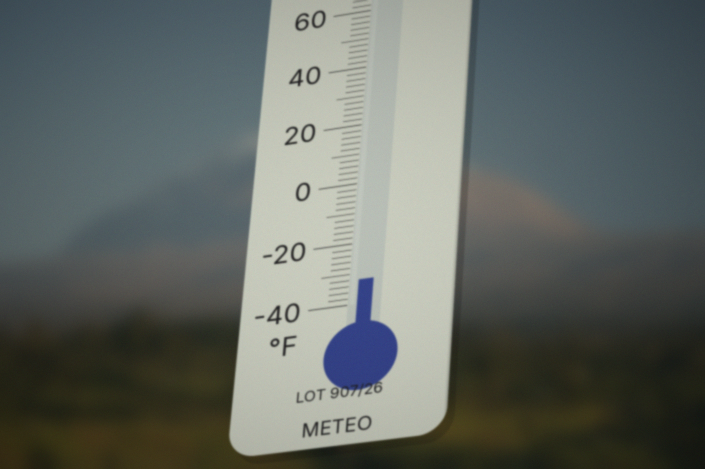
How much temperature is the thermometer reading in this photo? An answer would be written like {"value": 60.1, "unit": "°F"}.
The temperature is {"value": -32, "unit": "°F"}
